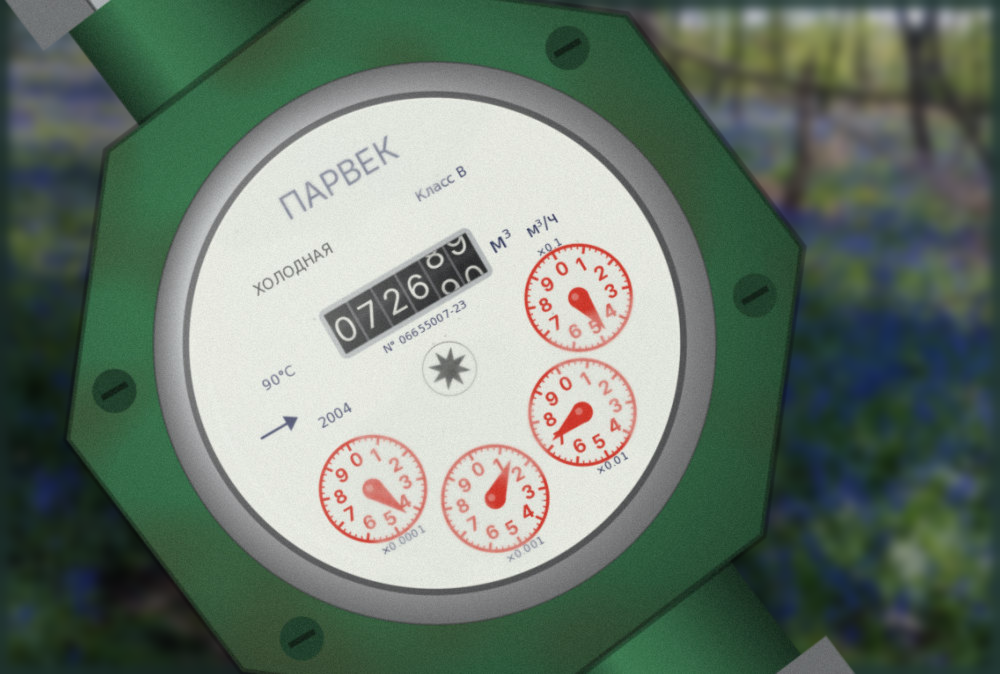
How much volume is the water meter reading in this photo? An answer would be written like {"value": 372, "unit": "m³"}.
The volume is {"value": 72689.4714, "unit": "m³"}
